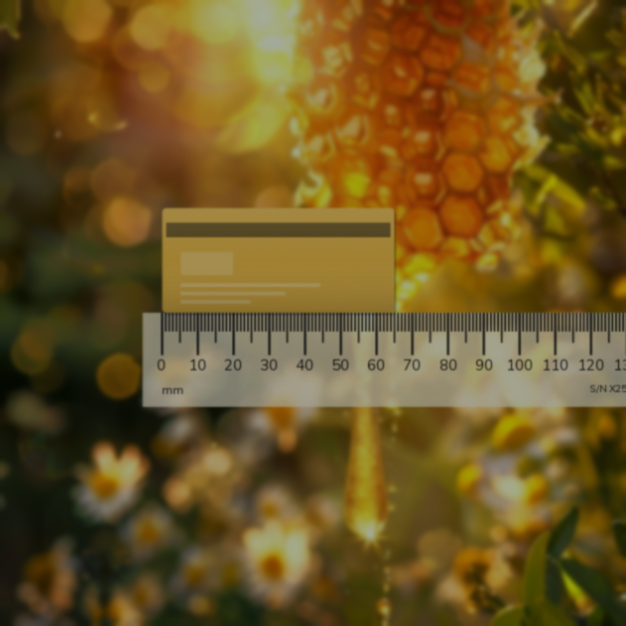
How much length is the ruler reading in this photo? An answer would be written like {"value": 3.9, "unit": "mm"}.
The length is {"value": 65, "unit": "mm"}
